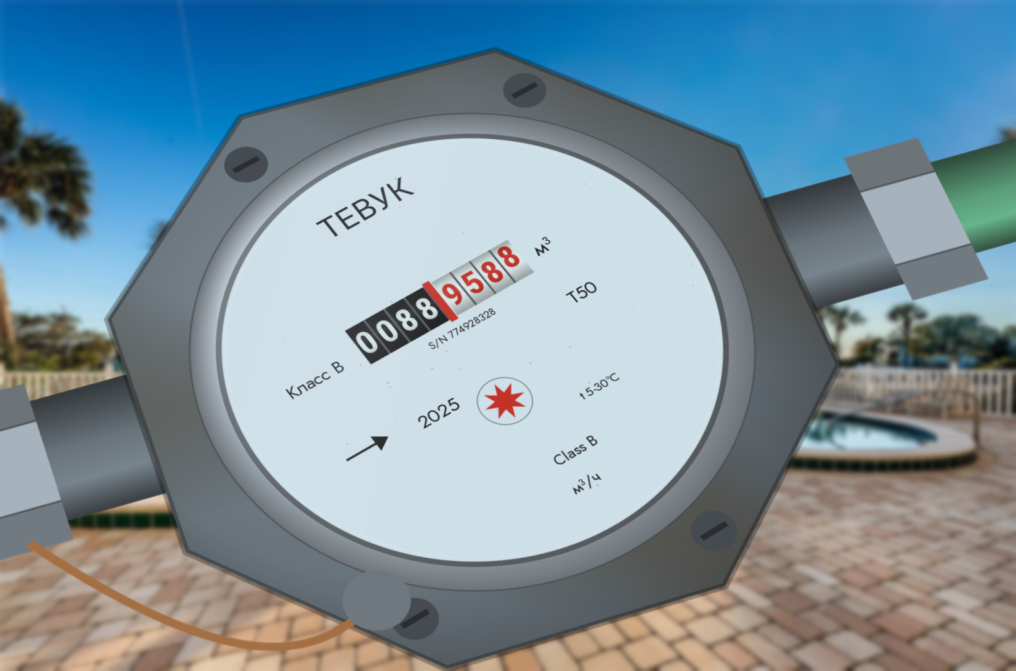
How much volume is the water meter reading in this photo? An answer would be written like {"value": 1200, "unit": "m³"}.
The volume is {"value": 88.9588, "unit": "m³"}
